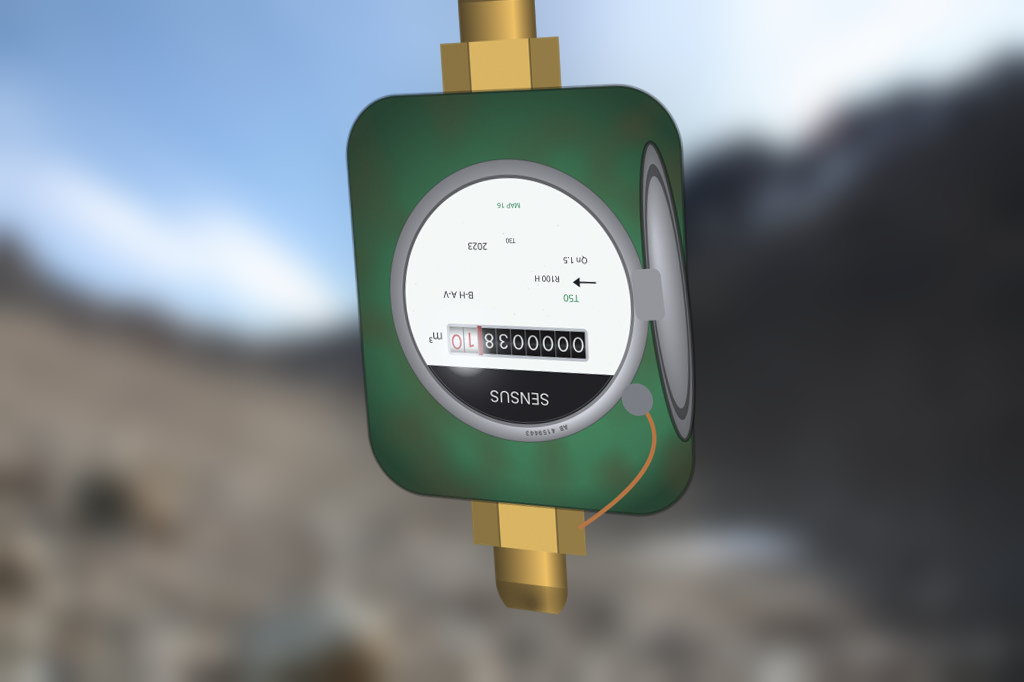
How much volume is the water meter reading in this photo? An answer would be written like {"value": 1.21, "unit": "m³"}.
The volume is {"value": 38.10, "unit": "m³"}
